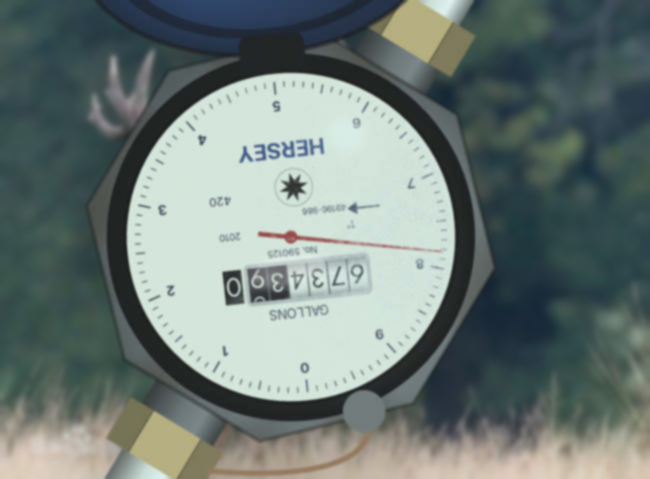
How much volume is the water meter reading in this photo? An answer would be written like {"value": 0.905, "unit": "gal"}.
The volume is {"value": 6734387.8, "unit": "gal"}
